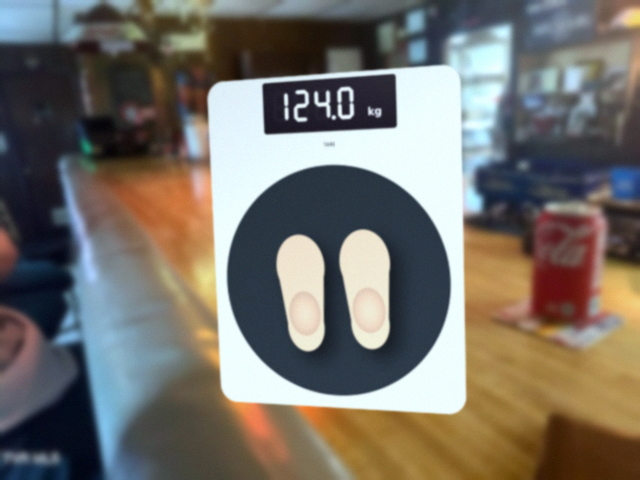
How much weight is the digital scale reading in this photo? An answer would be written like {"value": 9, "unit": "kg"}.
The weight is {"value": 124.0, "unit": "kg"}
